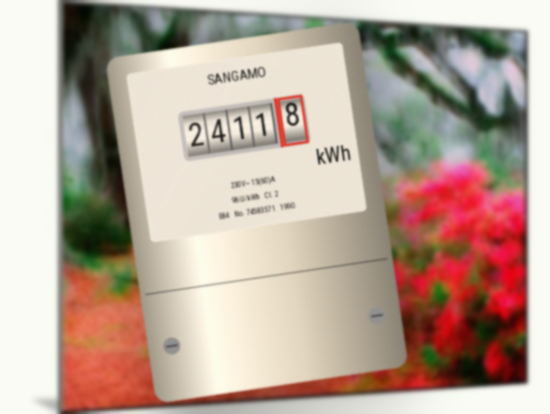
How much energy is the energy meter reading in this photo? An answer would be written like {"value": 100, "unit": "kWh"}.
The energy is {"value": 2411.8, "unit": "kWh"}
